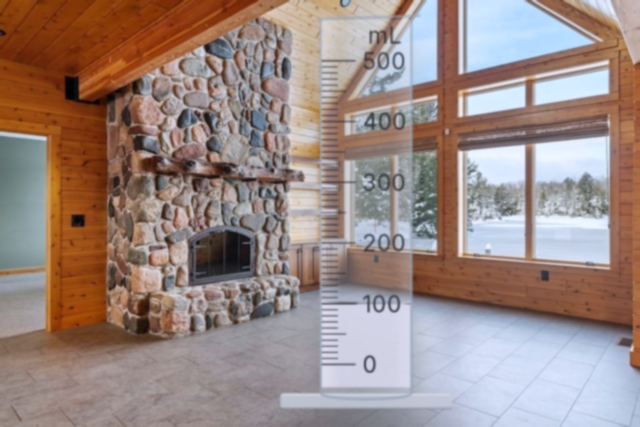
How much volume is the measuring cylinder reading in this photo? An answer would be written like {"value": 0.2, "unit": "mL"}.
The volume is {"value": 100, "unit": "mL"}
